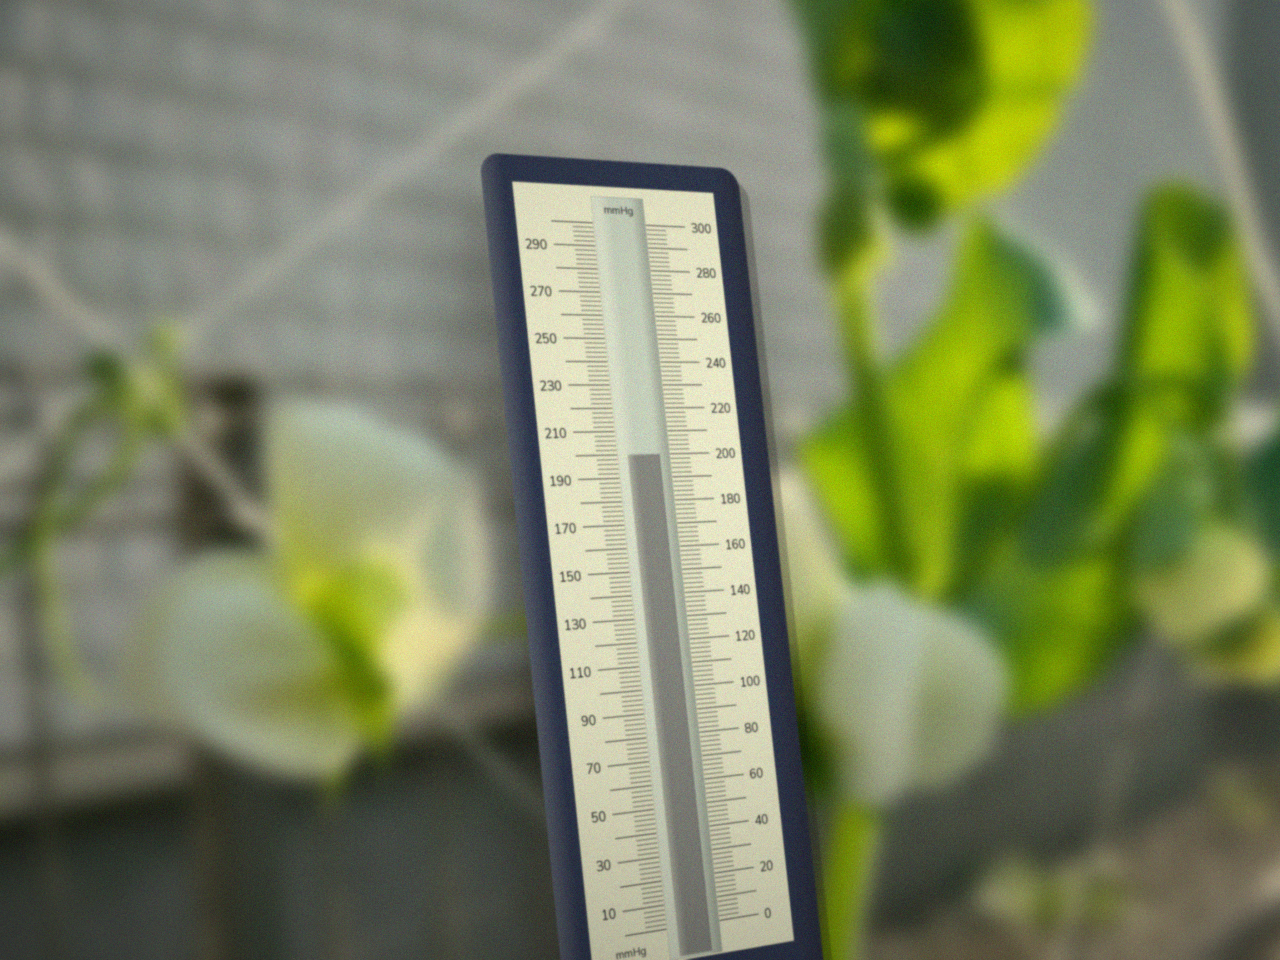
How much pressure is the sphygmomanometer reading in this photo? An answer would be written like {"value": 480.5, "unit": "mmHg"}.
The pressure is {"value": 200, "unit": "mmHg"}
